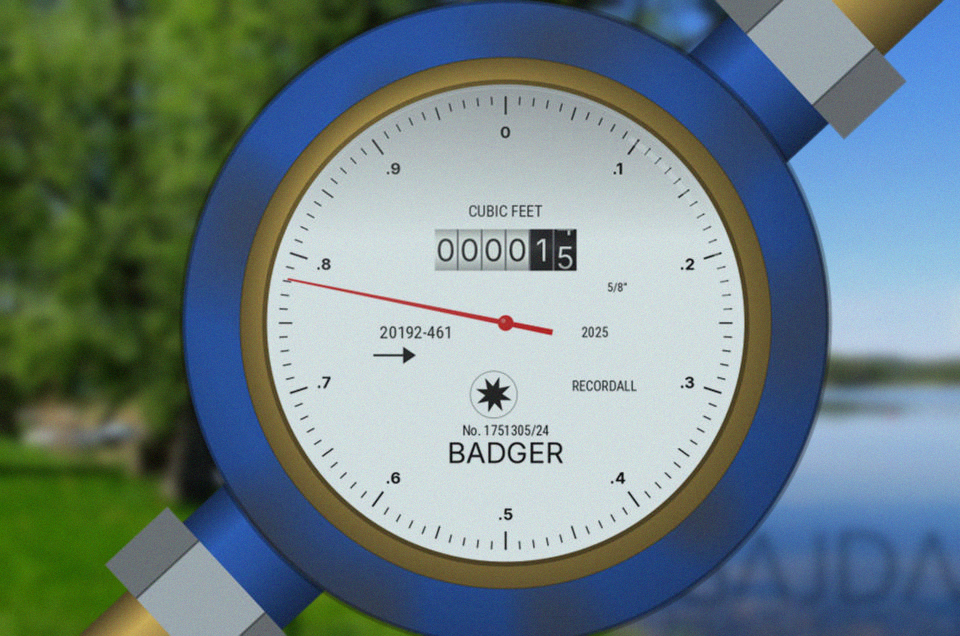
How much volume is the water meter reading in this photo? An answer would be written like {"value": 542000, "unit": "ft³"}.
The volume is {"value": 14.78, "unit": "ft³"}
